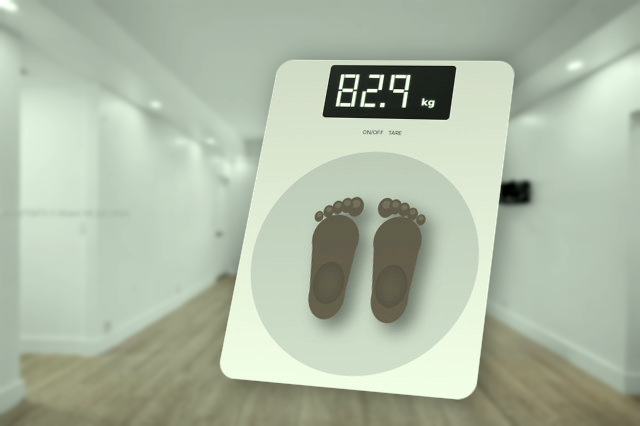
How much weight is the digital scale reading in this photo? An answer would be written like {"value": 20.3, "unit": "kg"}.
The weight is {"value": 82.9, "unit": "kg"}
